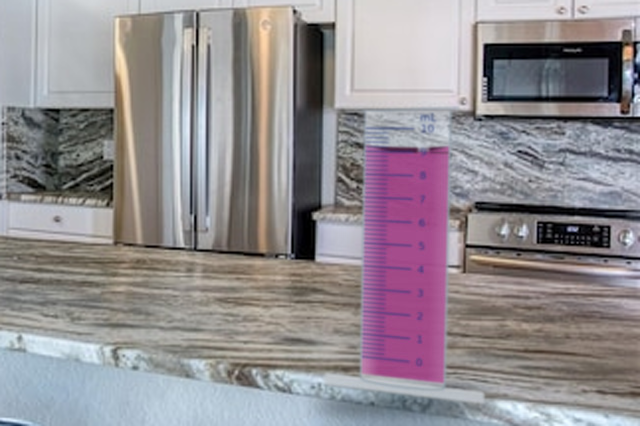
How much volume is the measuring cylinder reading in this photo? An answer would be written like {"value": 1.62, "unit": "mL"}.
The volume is {"value": 9, "unit": "mL"}
